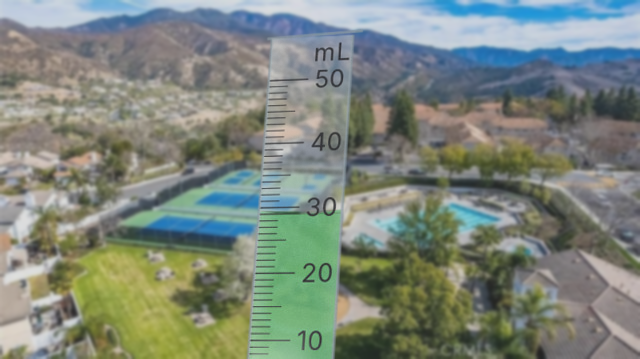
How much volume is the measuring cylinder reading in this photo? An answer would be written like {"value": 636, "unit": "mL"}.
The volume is {"value": 29, "unit": "mL"}
